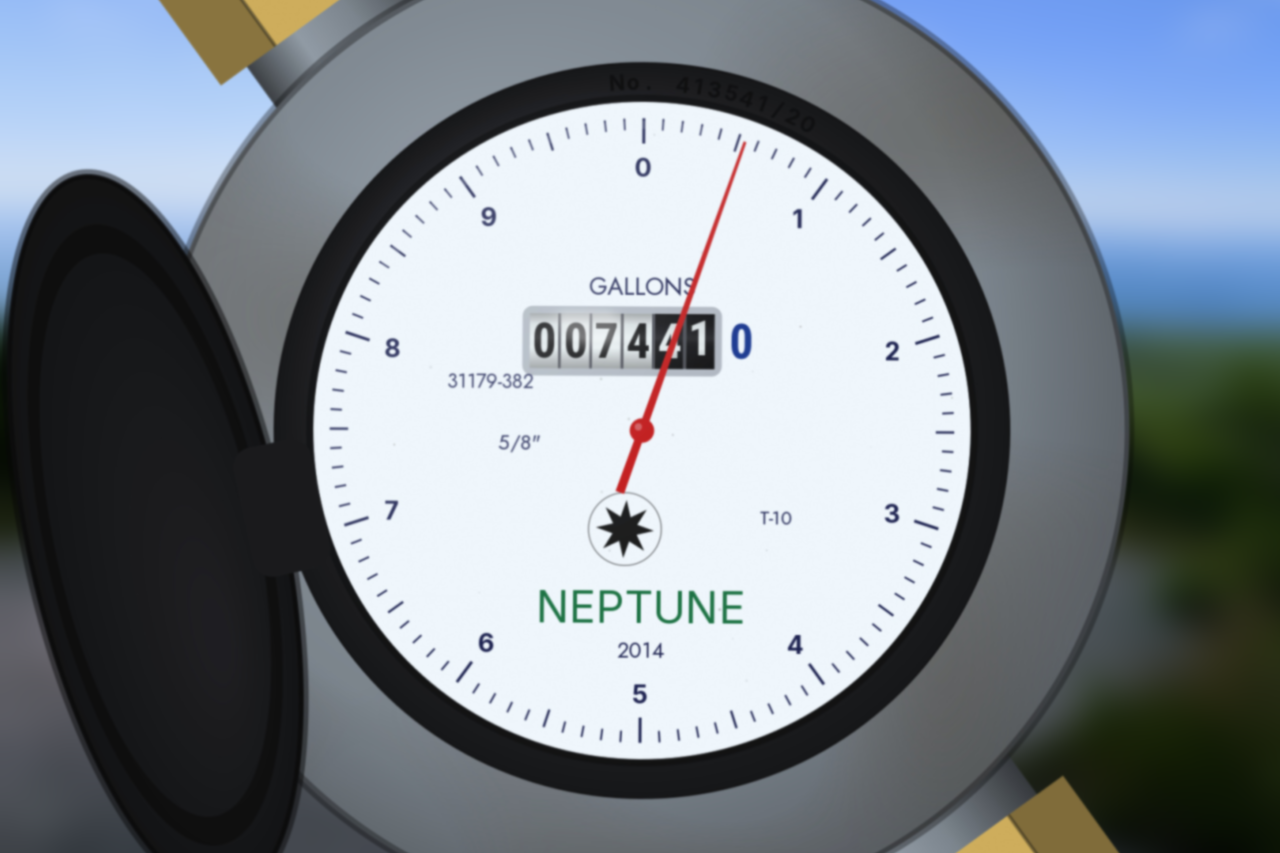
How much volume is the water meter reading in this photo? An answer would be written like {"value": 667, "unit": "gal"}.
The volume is {"value": 74410.5, "unit": "gal"}
